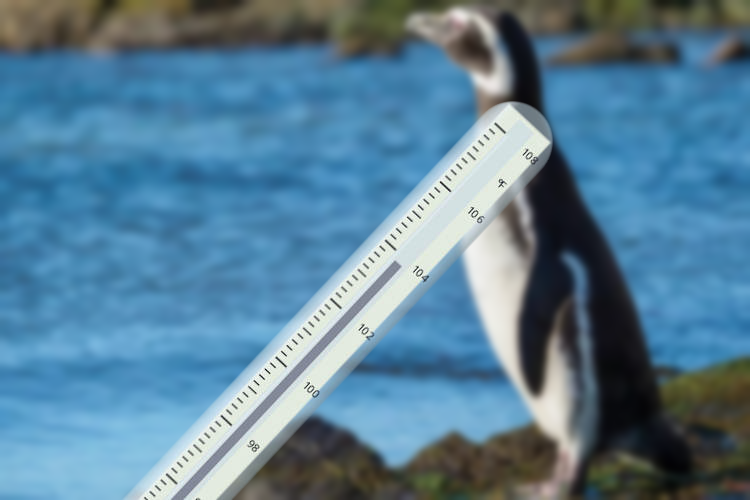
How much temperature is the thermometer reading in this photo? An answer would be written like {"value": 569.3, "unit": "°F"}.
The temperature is {"value": 103.8, "unit": "°F"}
